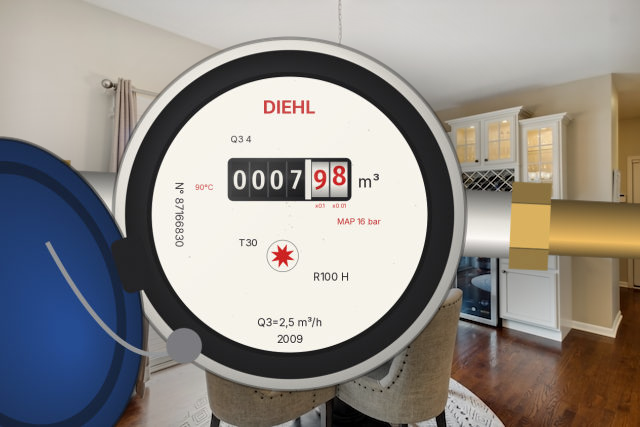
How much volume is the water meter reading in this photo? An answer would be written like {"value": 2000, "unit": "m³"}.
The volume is {"value": 7.98, "unit": "m³"}
